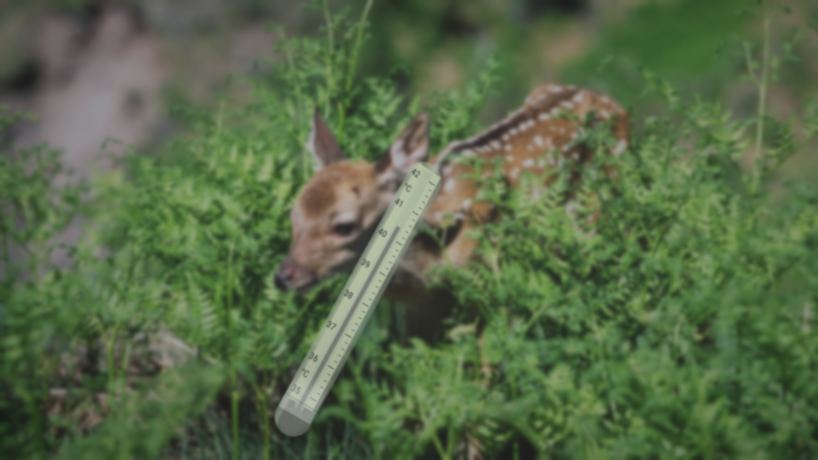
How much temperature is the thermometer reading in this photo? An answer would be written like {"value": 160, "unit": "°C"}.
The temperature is {"value": 40.4, "unit": "°C"}
